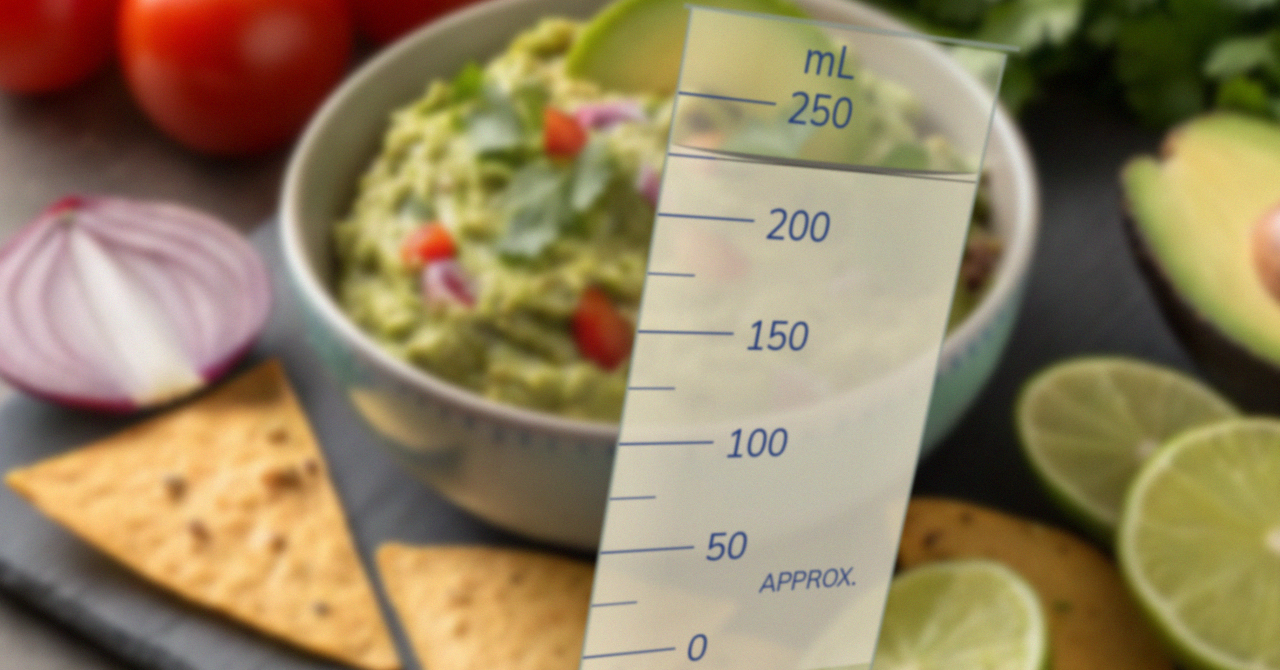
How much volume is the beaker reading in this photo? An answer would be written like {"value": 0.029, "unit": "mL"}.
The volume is {"value": 225, "unit": "mL"}
